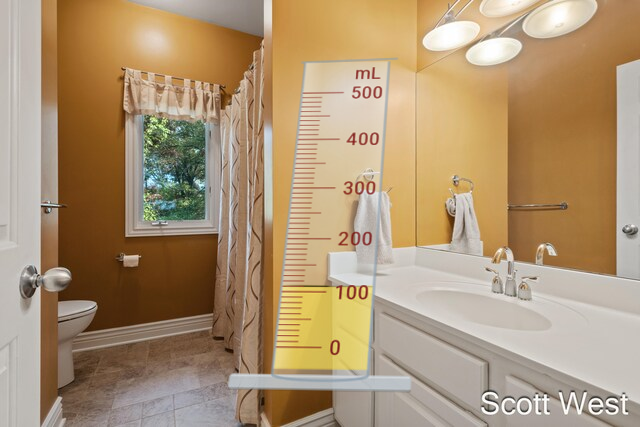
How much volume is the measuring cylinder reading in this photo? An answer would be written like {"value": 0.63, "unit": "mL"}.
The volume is {"value": 110, "unit": "mL"}
